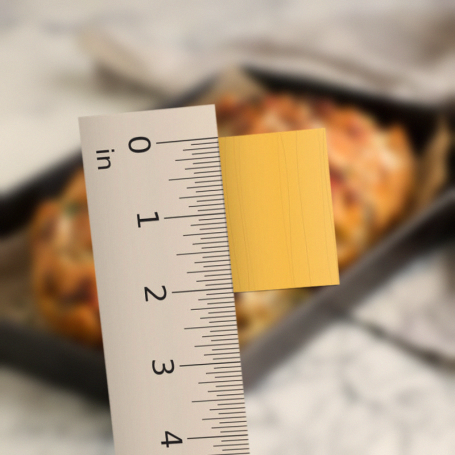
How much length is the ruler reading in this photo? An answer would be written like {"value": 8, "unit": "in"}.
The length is {"value": 2.0625, "unit": "in"}
